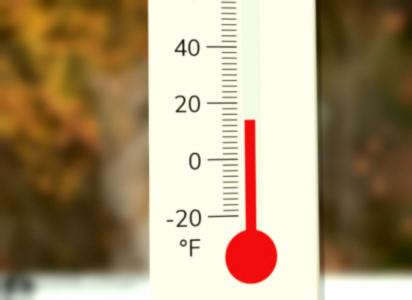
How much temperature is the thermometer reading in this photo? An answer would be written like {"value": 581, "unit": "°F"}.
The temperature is {"value": 14, "unit": "°F"}
